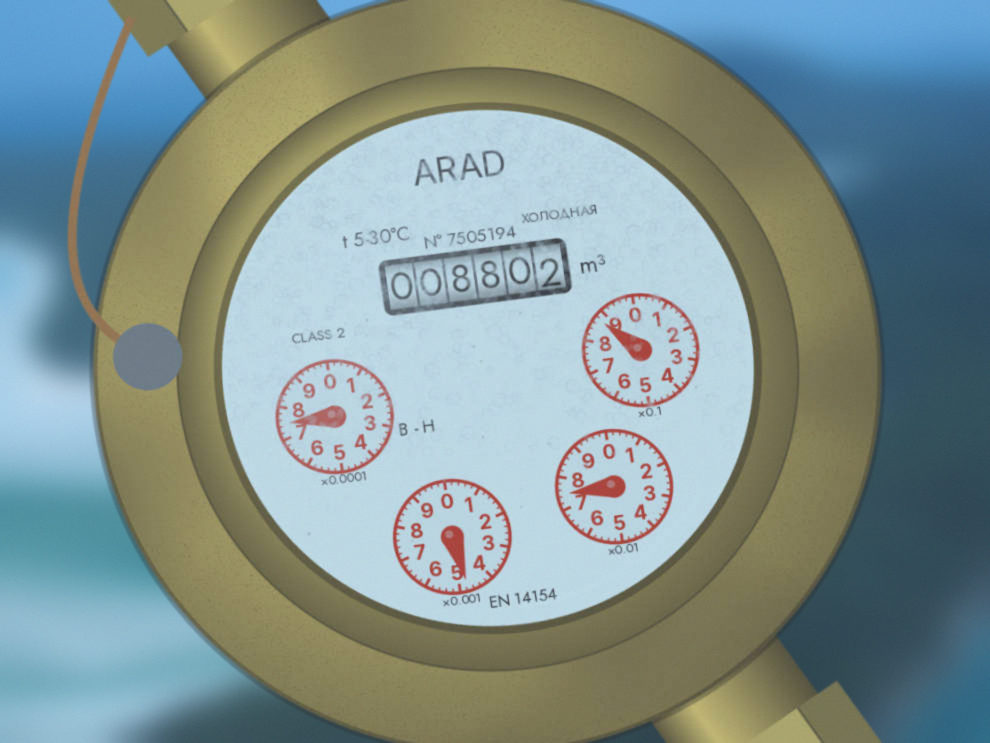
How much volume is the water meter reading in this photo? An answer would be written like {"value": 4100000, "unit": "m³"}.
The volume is {"value": 8801.8747, "unit": "m³"}
